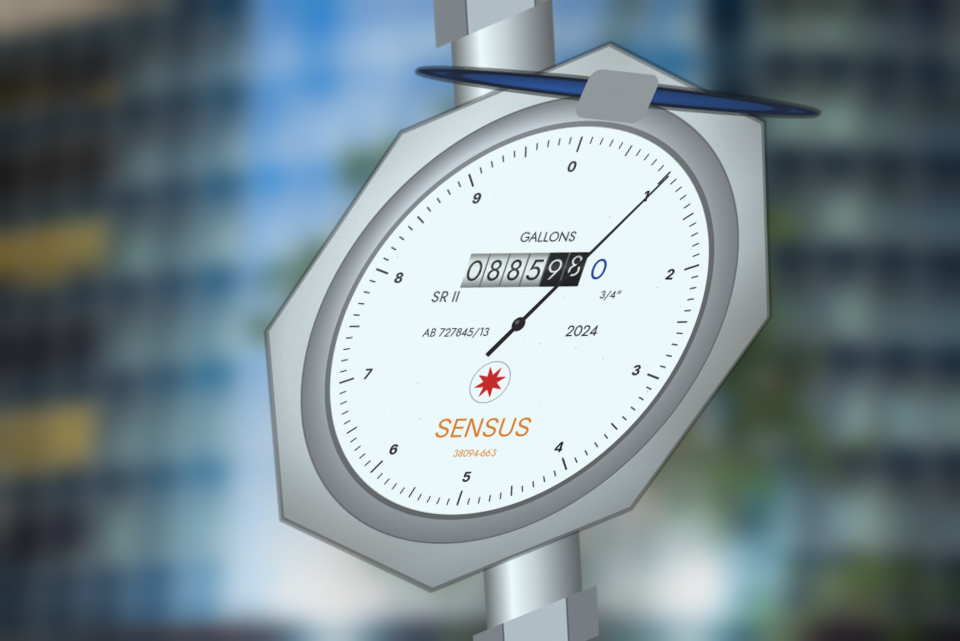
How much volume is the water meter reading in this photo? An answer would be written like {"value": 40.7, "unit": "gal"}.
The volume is {"value": 885981.0, "unit": "gal"}
